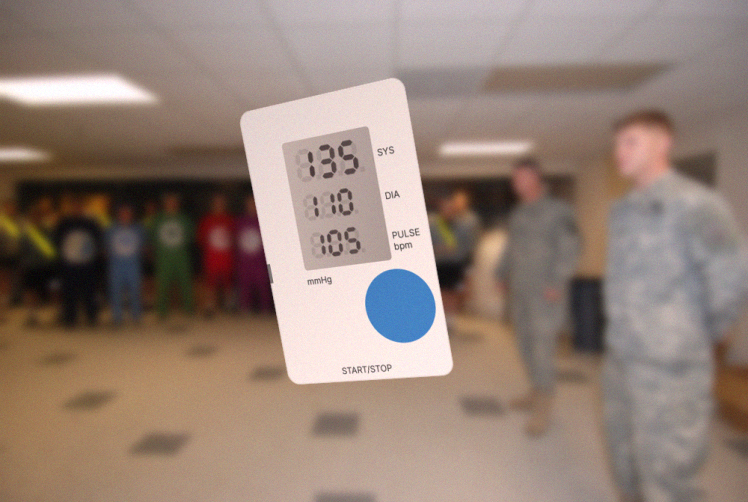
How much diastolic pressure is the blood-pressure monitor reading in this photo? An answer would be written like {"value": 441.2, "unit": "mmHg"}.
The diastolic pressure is {"value": 110, "unit": "mmHg"}
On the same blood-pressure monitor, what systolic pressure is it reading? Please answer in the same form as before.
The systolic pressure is {"value": 135, "unit": "mmHg"}
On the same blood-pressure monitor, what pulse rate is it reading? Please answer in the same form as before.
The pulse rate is {"value": 105, "unit": "bpm"}
